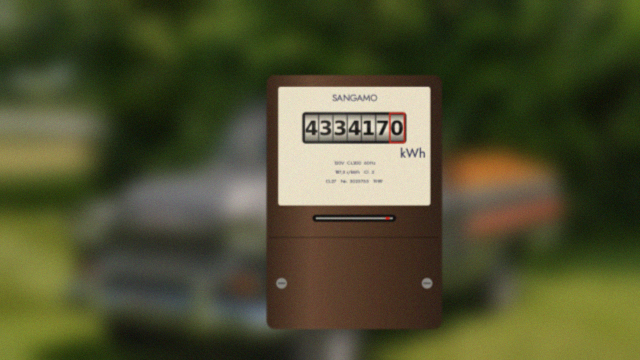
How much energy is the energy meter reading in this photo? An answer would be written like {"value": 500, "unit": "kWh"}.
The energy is {"value": 433417.0, "unit": "kWh"}
